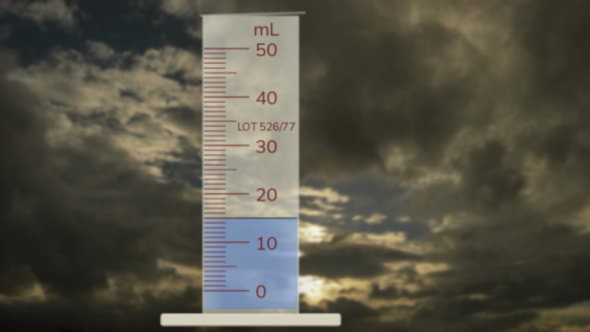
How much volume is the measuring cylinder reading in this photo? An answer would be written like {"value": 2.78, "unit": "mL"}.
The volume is {"value": 15, "unit": "mL"}
